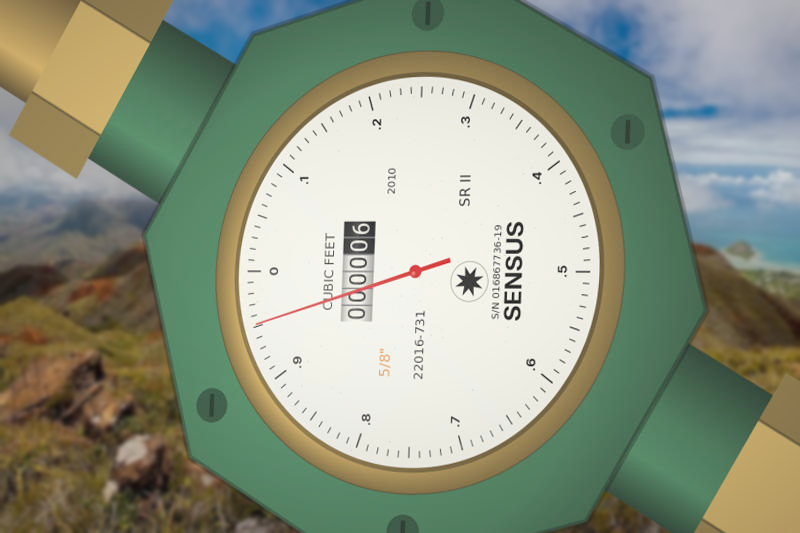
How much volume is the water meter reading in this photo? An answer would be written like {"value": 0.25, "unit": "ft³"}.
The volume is {"value": 5.95, "unit": "ft³"}
